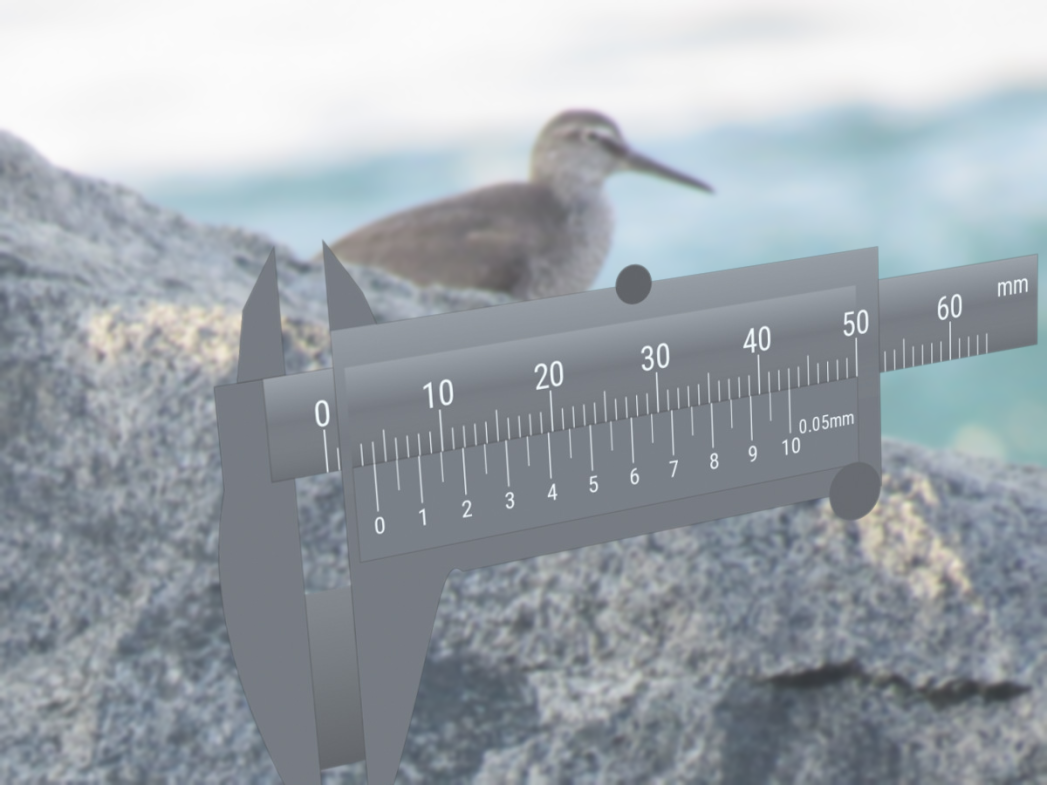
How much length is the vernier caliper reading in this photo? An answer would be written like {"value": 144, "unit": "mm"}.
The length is {"value": 4.0, "unit": "mm"}
